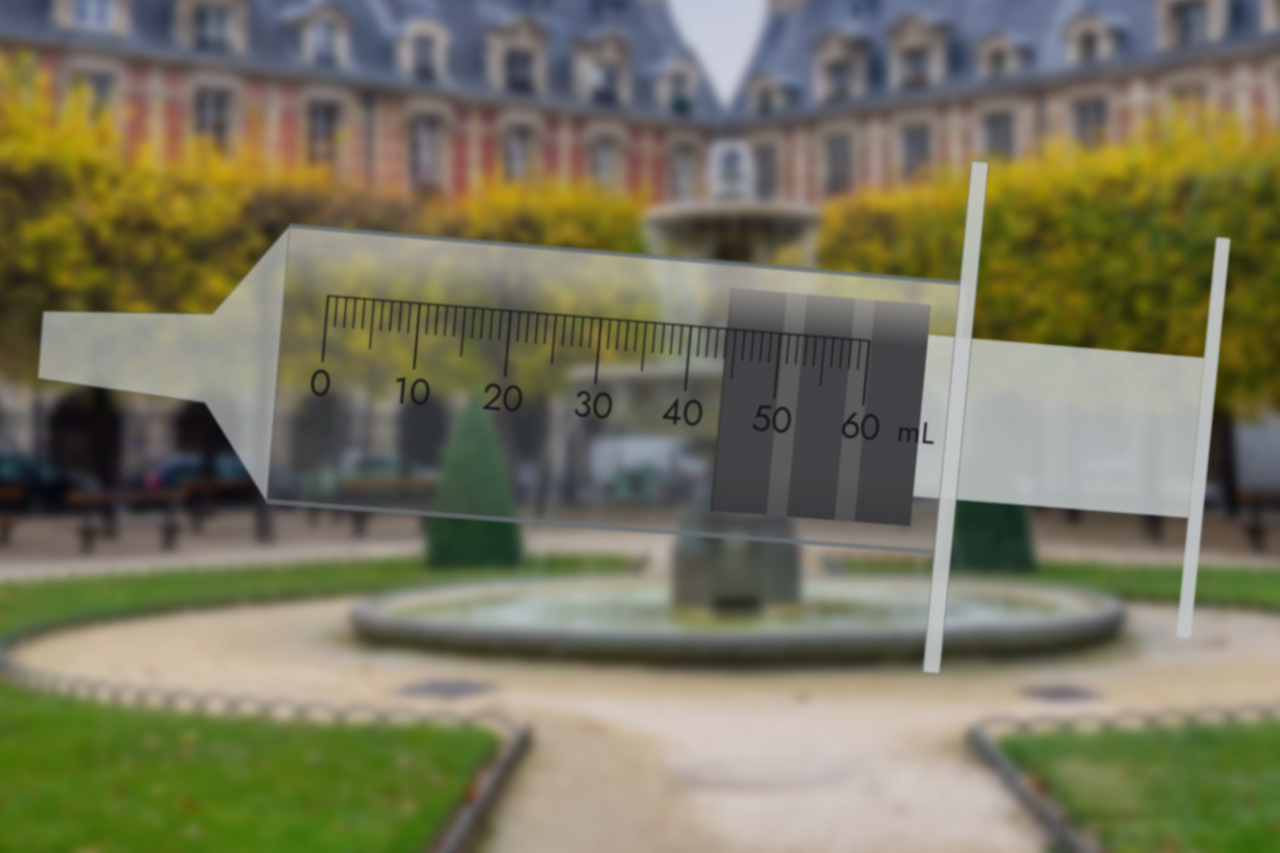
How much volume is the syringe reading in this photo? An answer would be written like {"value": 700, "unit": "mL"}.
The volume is {"value": 44, "unit": "mL"}
